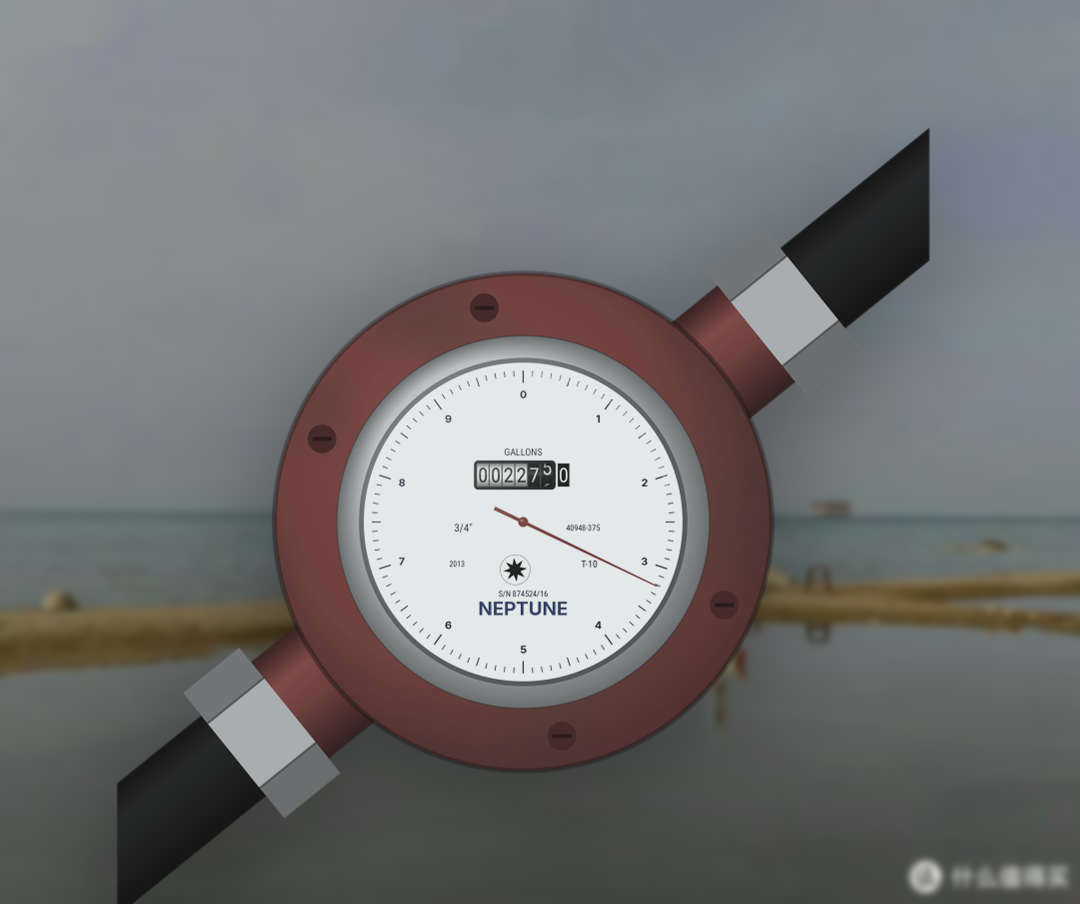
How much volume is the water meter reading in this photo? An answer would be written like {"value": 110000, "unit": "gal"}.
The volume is {"value": 22753.2, "unit": "gal"}
